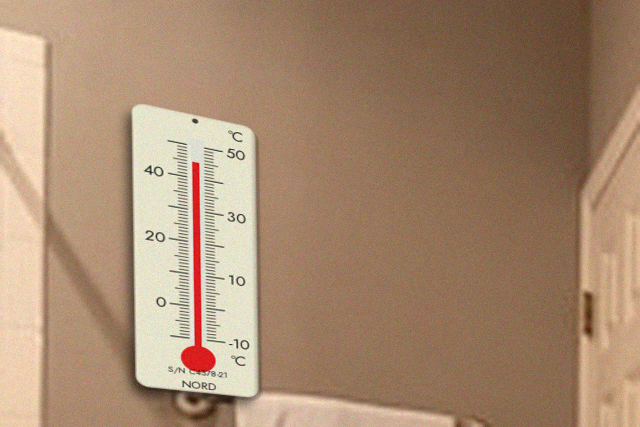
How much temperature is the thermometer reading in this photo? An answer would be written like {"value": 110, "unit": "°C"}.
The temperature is {"value": 45, "unit": "°C"}
